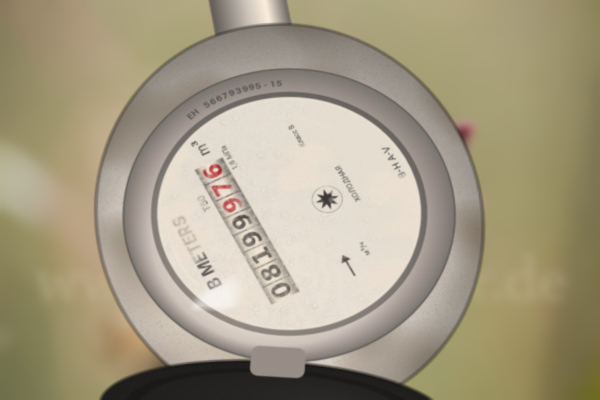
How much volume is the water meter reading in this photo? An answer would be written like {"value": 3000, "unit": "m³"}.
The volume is {"value": 8199.976, "unit": "m³"}
